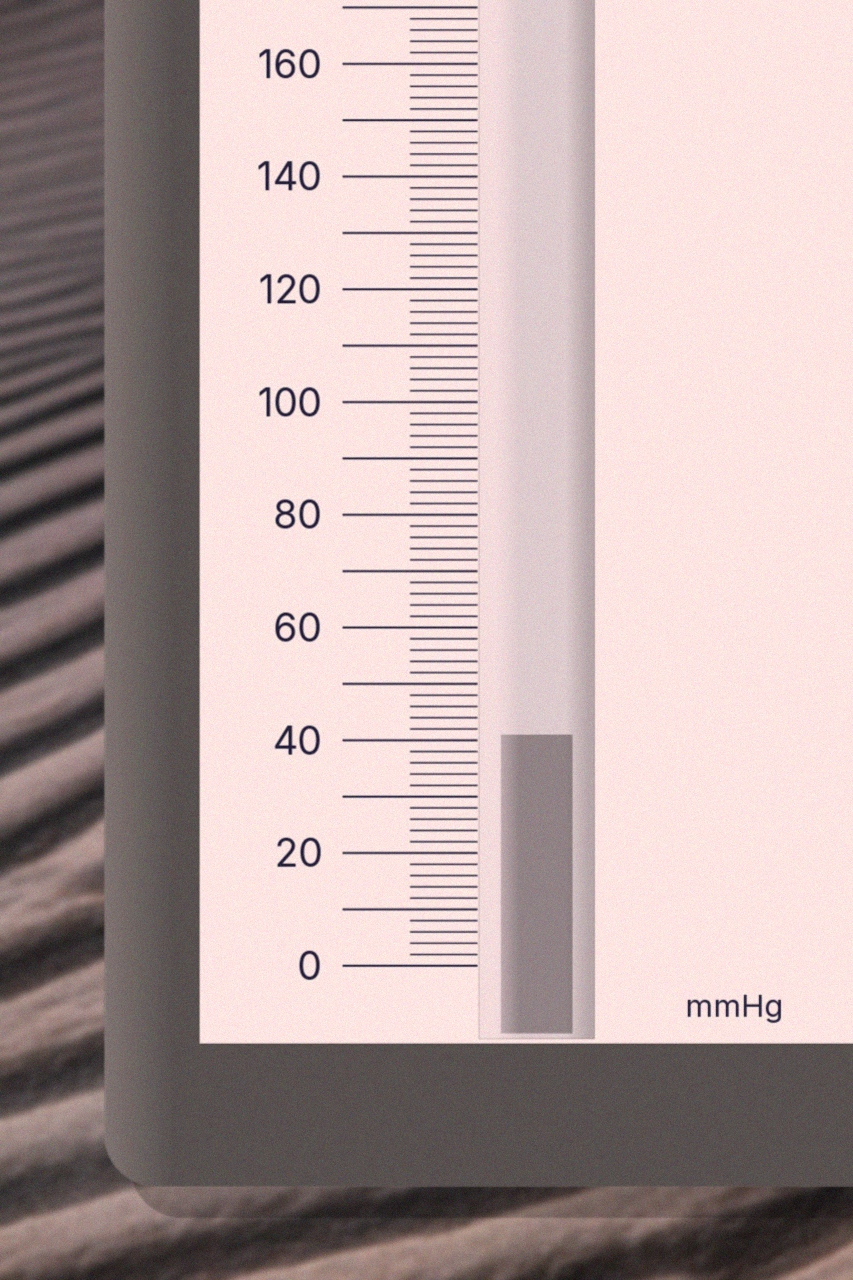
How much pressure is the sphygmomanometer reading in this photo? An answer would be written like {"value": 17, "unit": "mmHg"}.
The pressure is {"value": 41, "unit": "mmHg"}
